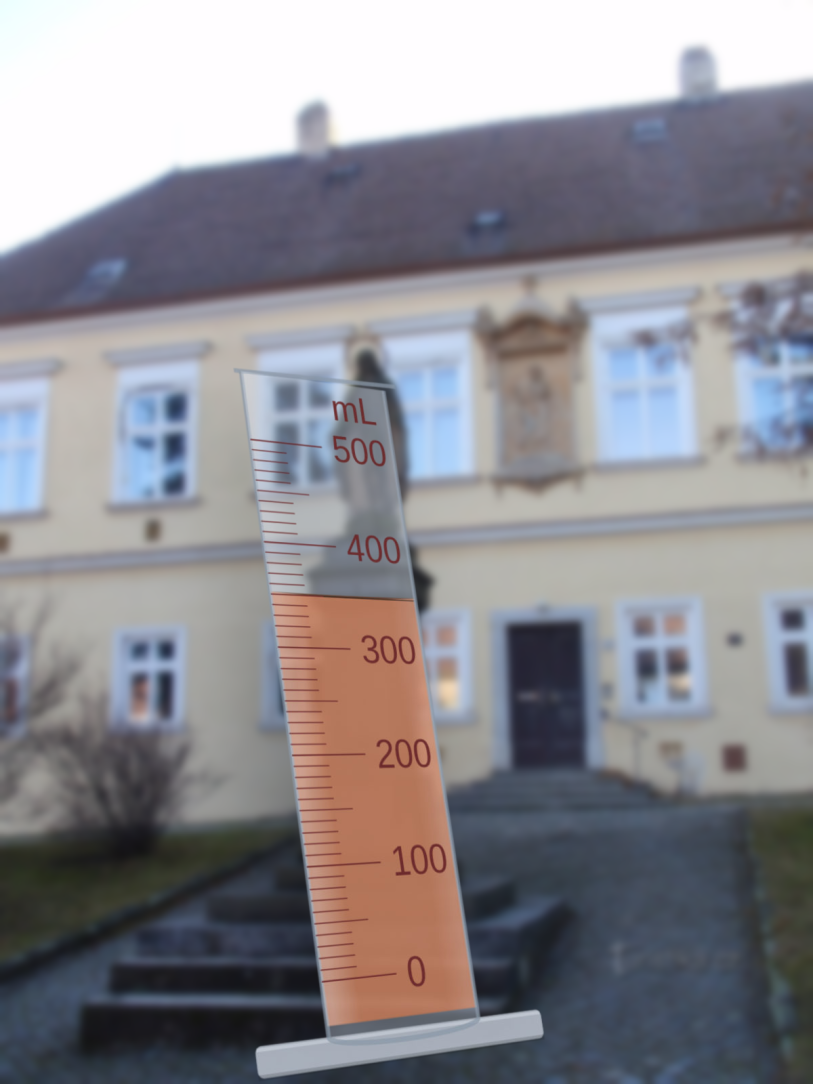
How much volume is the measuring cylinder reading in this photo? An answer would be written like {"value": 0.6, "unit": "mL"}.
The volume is {"value": 350, "unit": "mL"}
